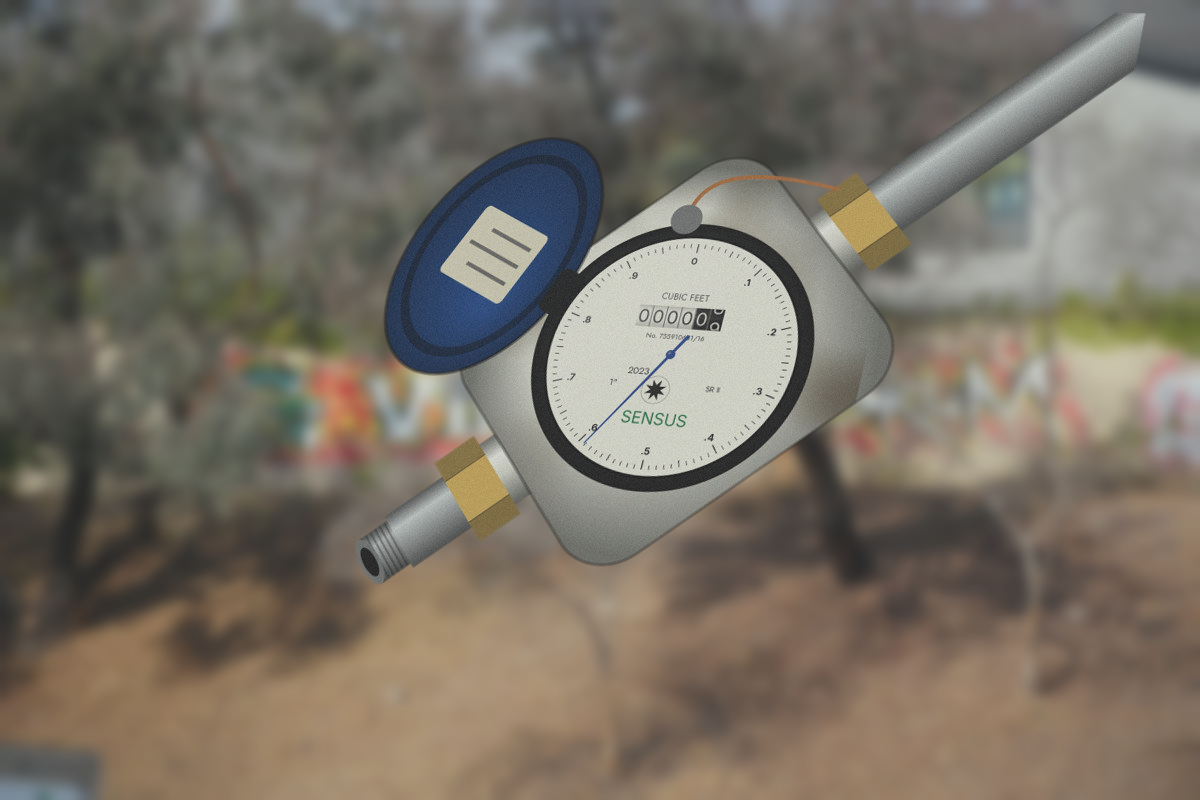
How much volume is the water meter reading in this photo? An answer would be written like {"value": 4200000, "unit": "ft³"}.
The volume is {"value": 8.59, "unit": "ft³"}
